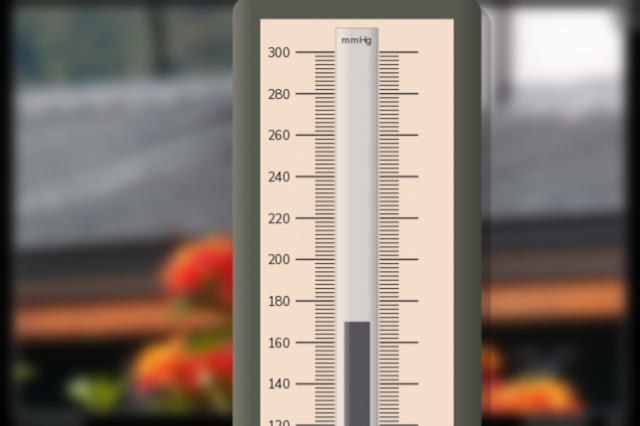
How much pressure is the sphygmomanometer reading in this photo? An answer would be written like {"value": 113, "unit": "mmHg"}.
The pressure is {"value": 170, "unit": "mmHg"}
